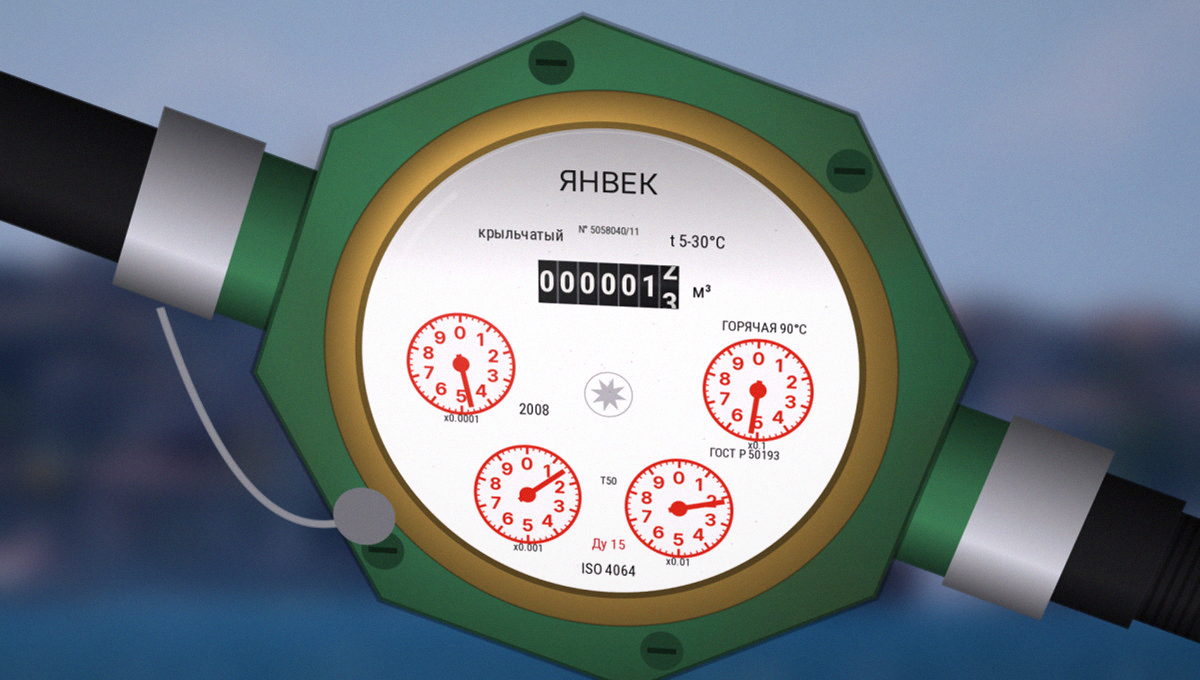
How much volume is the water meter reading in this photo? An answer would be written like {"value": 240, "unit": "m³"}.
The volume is {"value": 12.5214, "unit": "m³"}
